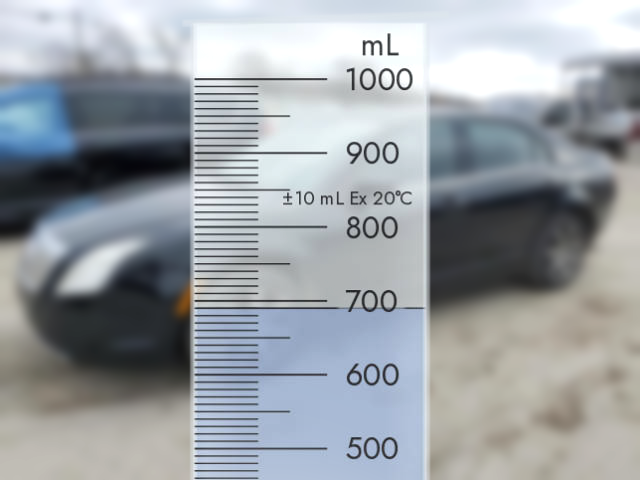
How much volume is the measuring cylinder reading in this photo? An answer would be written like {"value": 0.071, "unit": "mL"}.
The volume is {"value": 690, "unit": "mL"}
